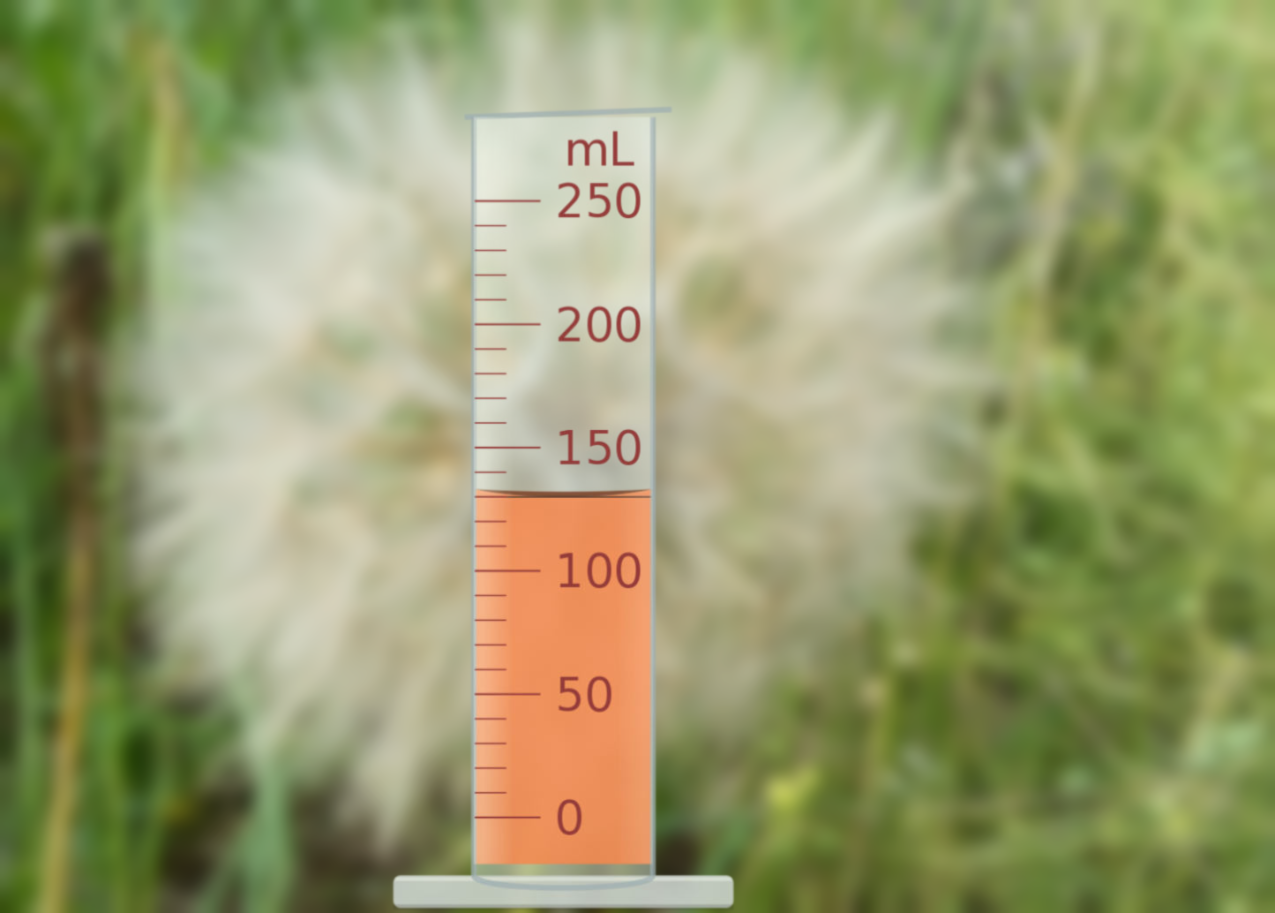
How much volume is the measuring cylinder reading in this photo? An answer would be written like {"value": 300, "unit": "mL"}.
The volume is {"value": 130, "unit": "mL"}
